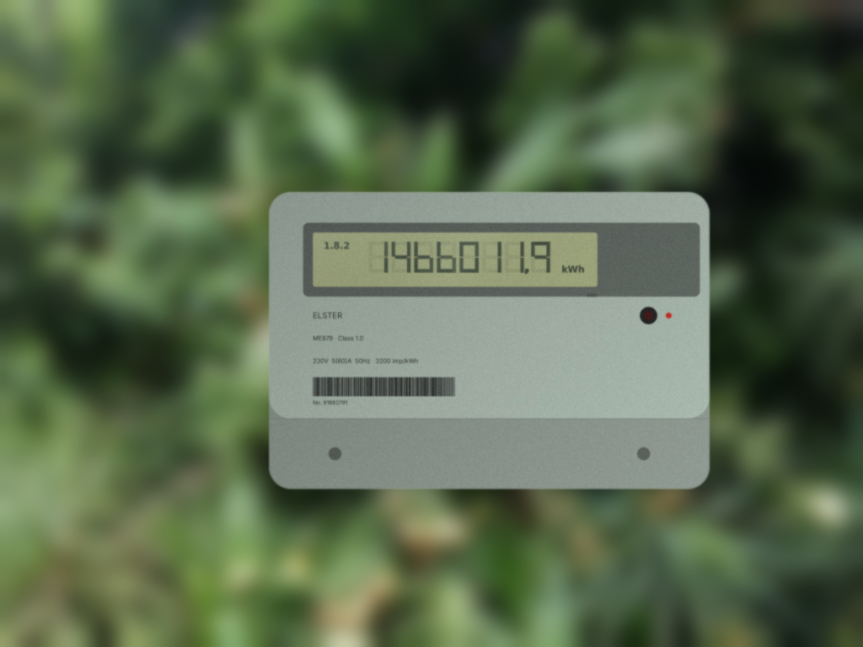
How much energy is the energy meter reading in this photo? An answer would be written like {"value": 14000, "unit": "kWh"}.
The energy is {"value": 1466011.9, "unit": "kWh"}
